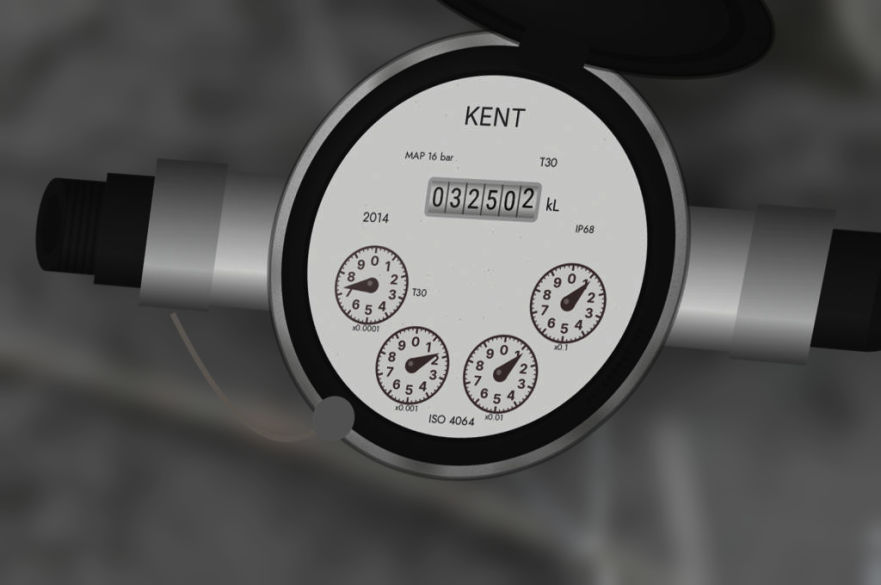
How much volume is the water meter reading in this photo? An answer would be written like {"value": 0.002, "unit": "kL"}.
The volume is {"value": 32502.1117, "unit": "kL"}
